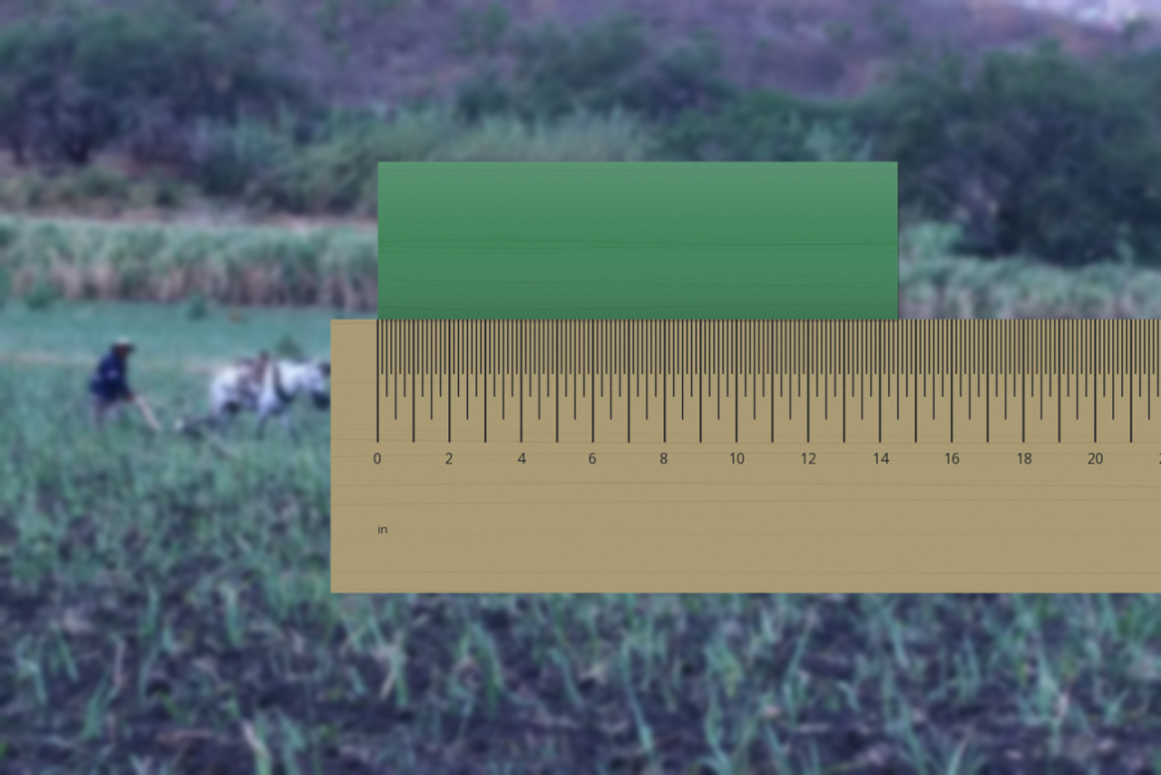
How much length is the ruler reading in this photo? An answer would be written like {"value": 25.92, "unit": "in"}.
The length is {"value": 14.5, "unit": "in"}
